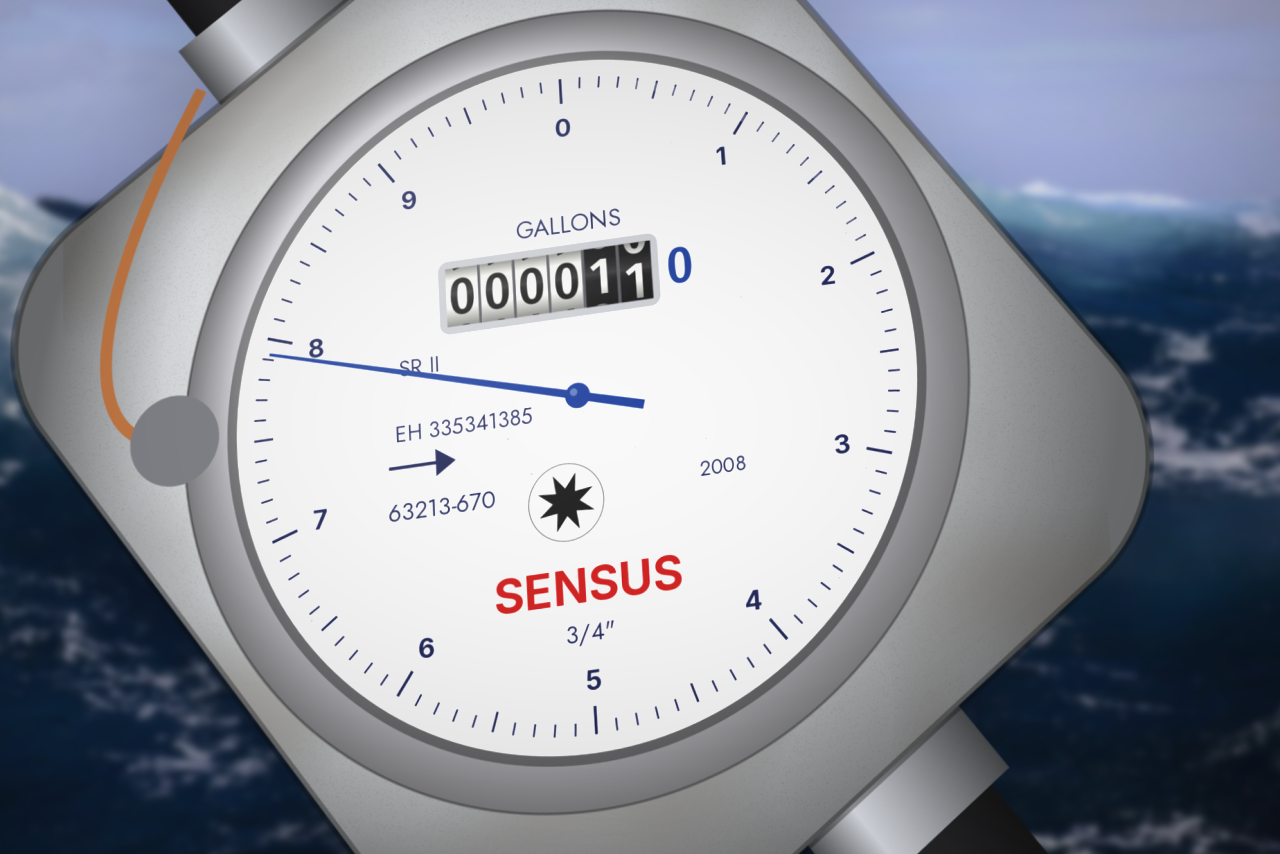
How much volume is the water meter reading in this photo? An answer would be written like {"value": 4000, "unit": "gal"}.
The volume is {"value": 107.9, "unit": "gal"}
